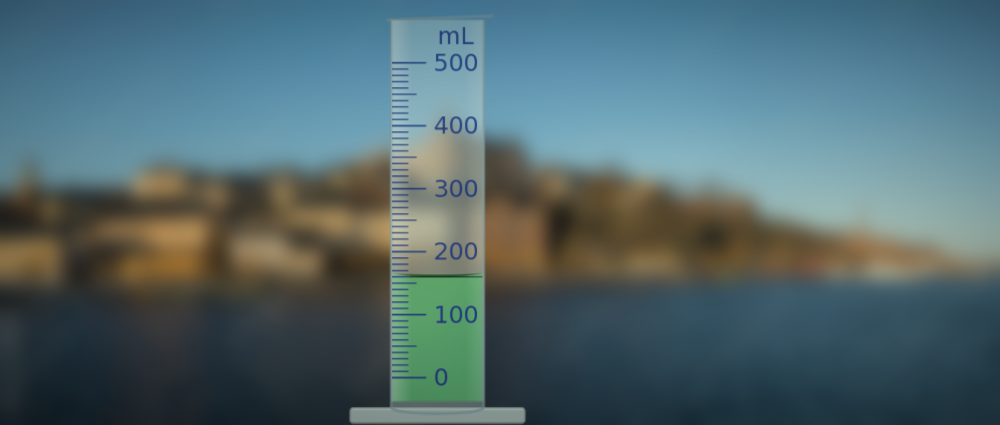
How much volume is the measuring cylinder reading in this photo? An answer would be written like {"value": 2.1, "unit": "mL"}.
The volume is {"value": 160, "unit": "mL"}
